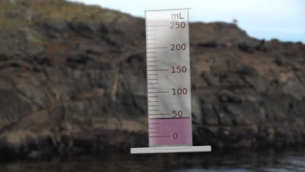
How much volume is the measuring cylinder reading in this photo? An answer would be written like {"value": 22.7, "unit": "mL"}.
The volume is {"value": 40, "unit": "mL"}
